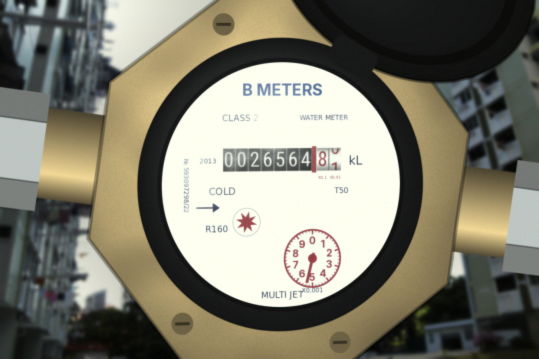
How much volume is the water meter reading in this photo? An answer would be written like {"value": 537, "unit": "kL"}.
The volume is {"value": 26564.805, "unit": "kL"}
